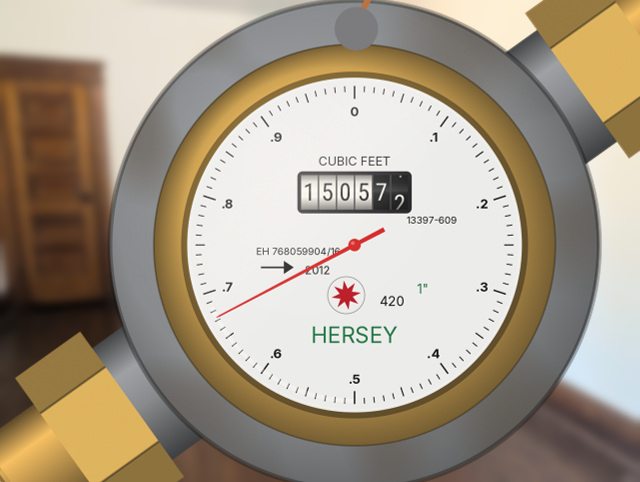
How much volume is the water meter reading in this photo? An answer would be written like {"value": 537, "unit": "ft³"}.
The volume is {"value": 150571.67, "unit": "ft³"}
